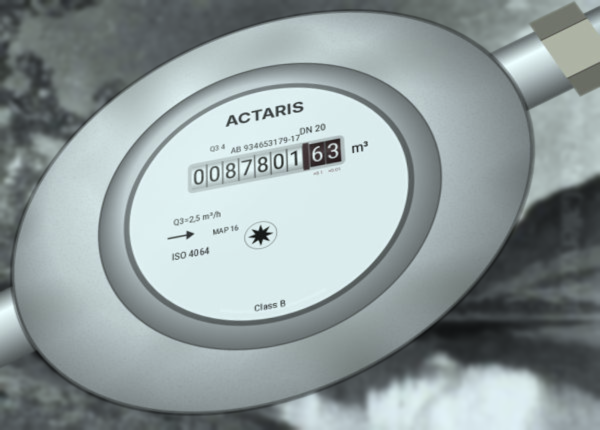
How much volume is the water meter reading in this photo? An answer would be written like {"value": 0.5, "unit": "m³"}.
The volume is {"value": 87801.63, "unit": "m³"}
